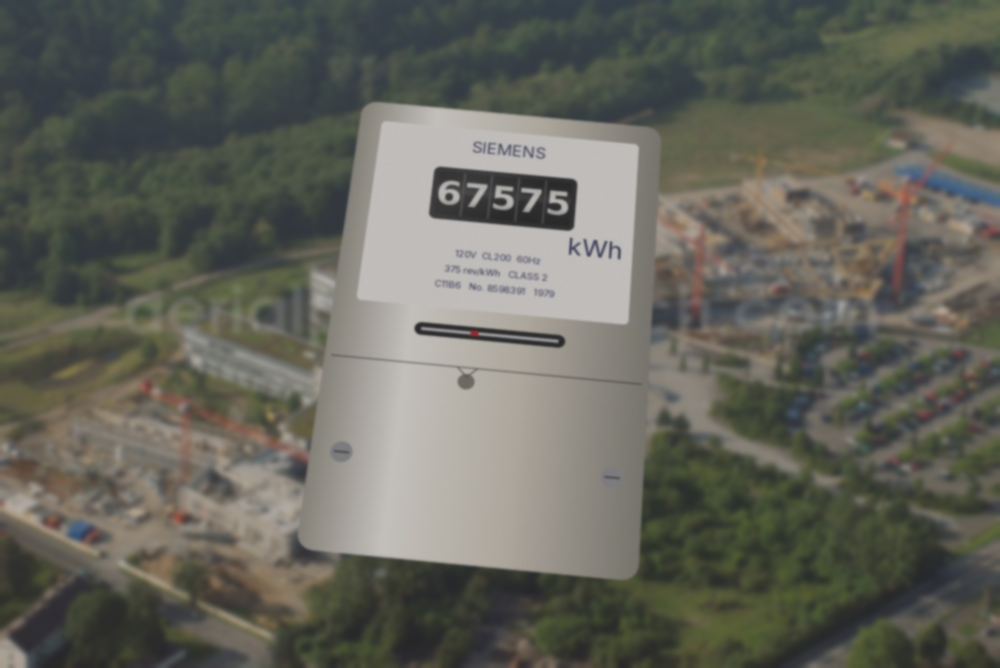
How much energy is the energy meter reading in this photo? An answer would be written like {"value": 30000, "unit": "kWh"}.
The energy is {"value": 67575, "unit": "kWh"}
